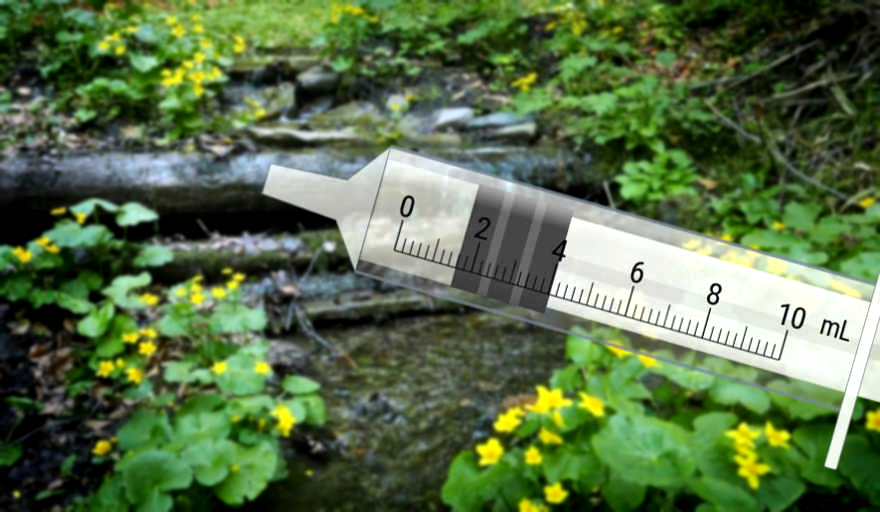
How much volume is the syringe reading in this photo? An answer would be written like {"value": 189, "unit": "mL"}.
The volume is {"value": 1.6, "unit": "mL"}
